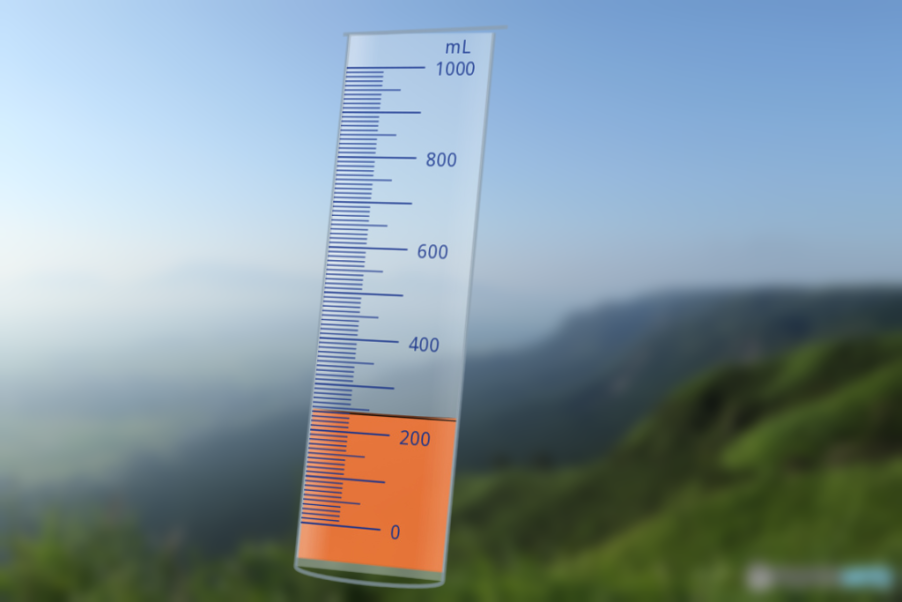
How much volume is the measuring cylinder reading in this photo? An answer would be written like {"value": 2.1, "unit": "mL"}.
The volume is {"value": 240, "unit": "mL"}
